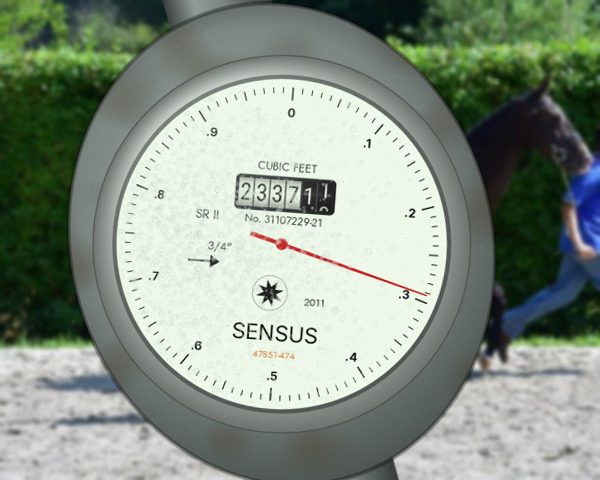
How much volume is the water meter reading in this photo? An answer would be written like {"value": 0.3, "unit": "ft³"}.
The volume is {"value": 233711.29, "unit": "ft³"}
